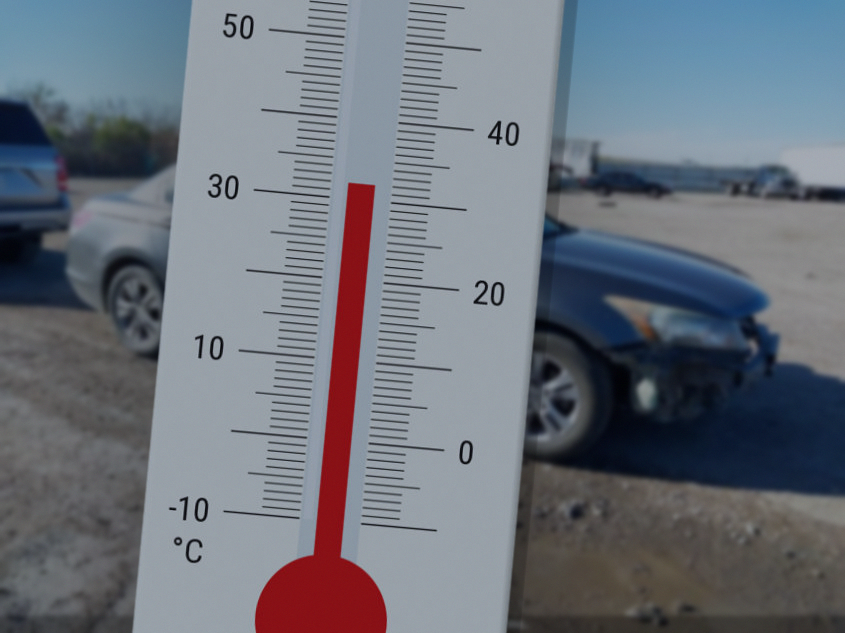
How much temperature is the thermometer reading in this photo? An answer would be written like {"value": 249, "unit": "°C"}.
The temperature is {"value": 32, "unit": "°C"}
